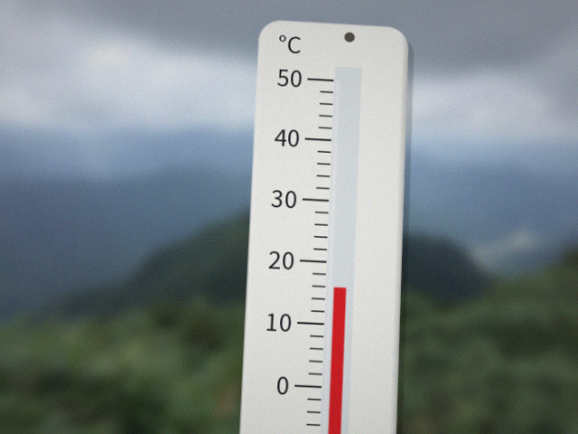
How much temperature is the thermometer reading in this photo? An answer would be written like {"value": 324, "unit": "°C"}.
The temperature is {"value": 16, "unit": "°C"}
